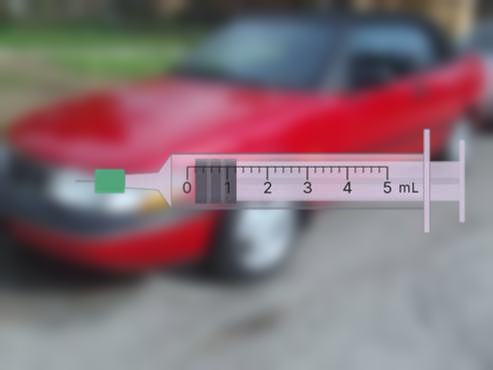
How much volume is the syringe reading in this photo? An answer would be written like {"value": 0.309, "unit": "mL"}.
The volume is {"value": 0.2, "unit": "mL"}
